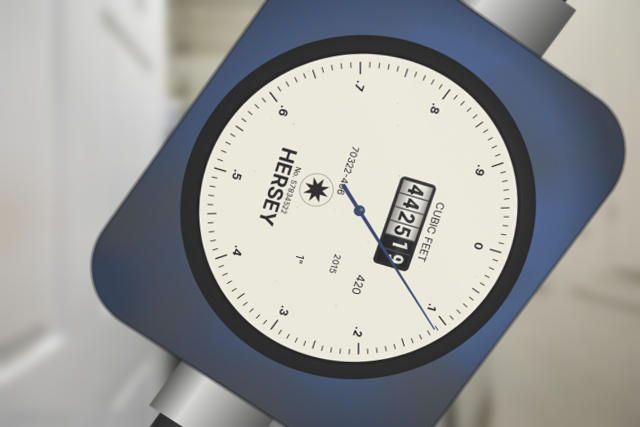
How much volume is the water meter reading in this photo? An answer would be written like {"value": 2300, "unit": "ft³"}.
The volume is {"value": 442519.11, "unit": "ft³"}
